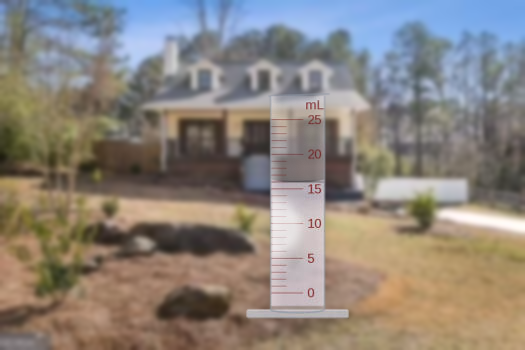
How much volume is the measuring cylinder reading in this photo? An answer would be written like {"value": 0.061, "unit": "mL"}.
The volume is {"value": 16, "unit": "mL"}
